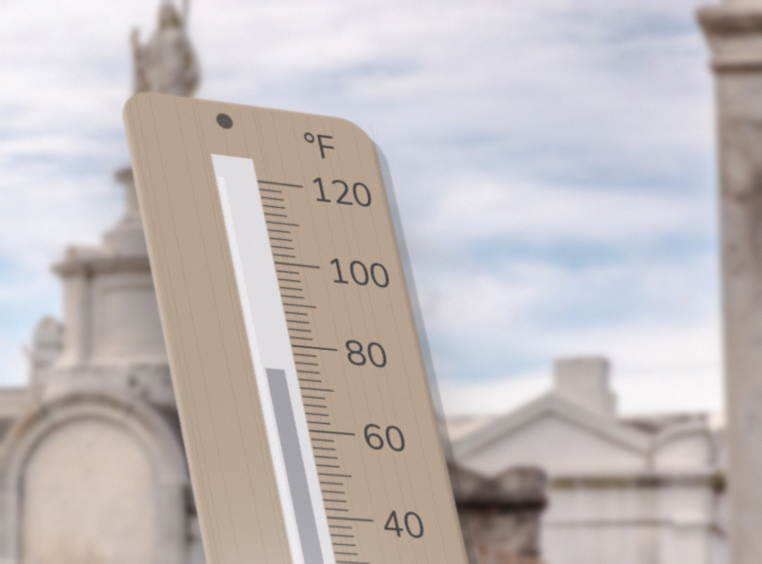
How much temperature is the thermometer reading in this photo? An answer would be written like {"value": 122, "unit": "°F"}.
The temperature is {"value": 74, "unit": "°F"}
